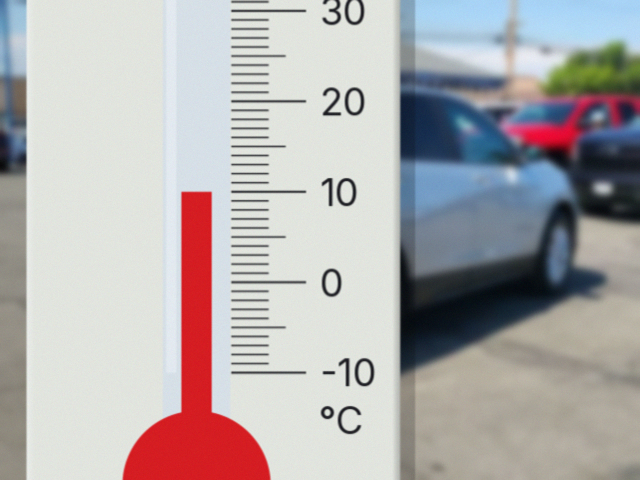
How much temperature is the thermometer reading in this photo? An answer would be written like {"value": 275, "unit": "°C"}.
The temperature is {"value": 10, "unit": "°C"}
